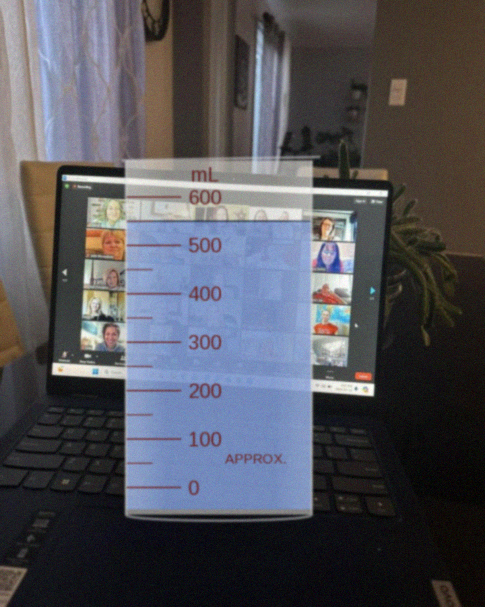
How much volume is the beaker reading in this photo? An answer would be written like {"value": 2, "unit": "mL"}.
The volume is {"value": 550, "unit": "mL"}
